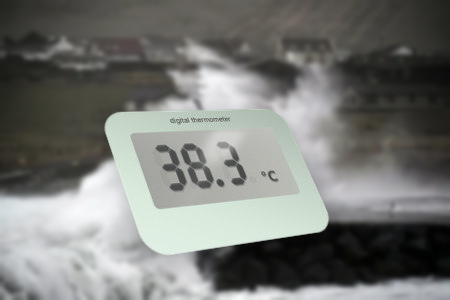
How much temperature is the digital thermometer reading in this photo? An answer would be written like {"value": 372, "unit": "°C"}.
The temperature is {"value": 38.3, "unit": "°C"}
